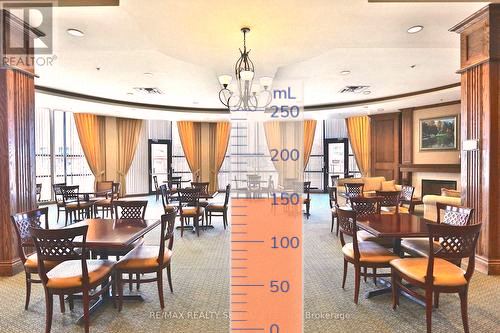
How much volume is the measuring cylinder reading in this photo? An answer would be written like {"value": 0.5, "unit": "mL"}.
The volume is {"value": 150, "unit": "mL"}
